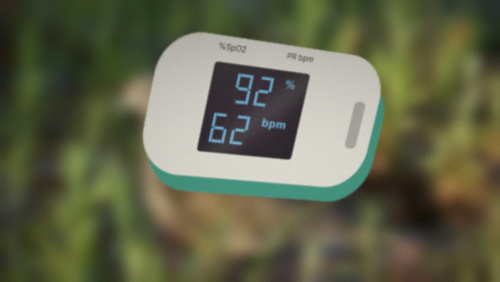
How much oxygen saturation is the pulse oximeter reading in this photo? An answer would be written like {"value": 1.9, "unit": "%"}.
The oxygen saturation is {"value": 92, "unit": "%"}
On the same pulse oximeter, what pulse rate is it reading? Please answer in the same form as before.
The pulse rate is {"value": 62, "unit": "bpm"}
